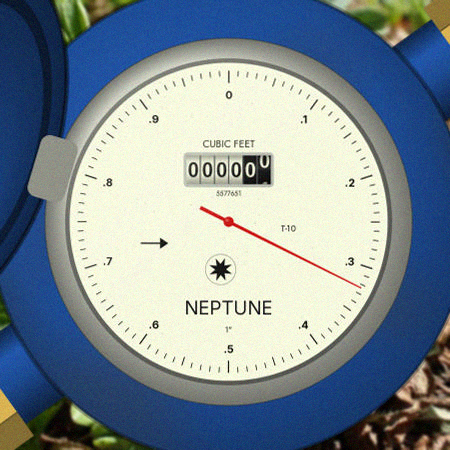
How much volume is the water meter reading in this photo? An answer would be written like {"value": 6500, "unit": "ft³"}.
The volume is {"value": 0.32, "unit": "ft³"}
